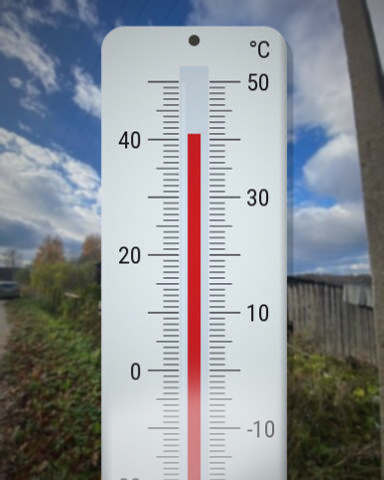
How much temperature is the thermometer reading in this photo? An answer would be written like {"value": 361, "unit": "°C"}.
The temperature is {"value": 41, "unit": "°C"}
